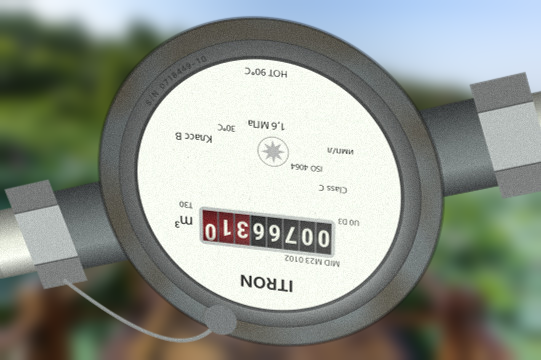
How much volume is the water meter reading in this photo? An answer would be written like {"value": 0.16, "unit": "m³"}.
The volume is {"value": 766.310, "unit": "m³"}
